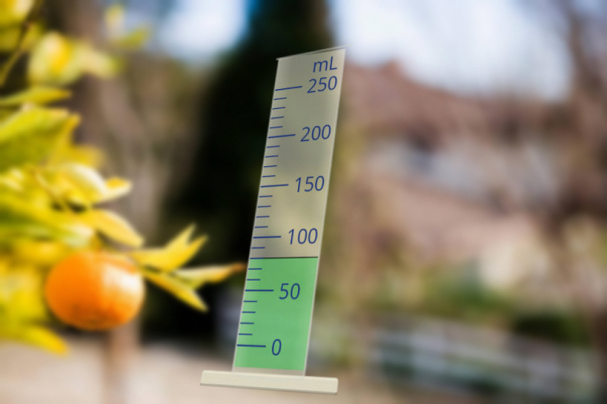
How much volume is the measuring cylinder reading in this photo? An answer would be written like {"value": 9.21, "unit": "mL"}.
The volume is {"value": 80, "unit": "mL"}
